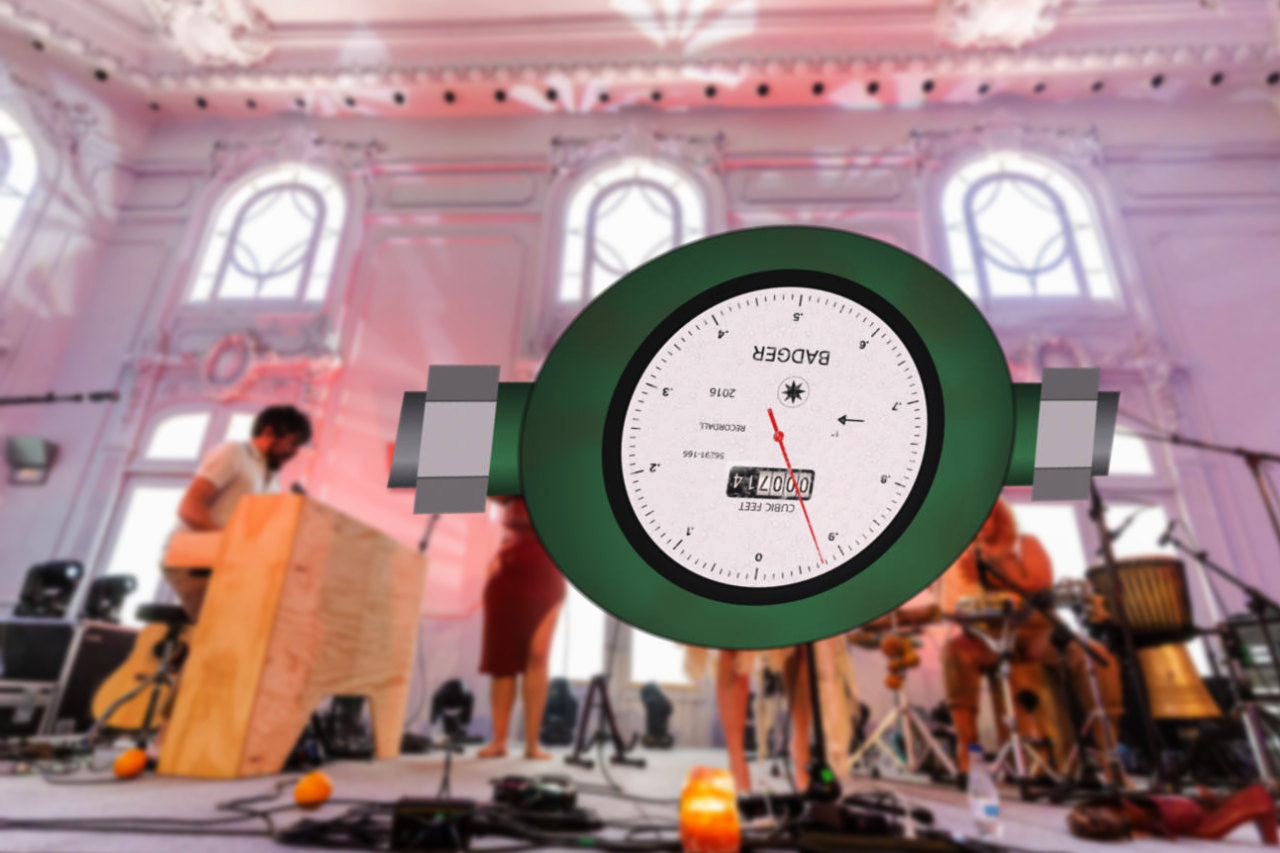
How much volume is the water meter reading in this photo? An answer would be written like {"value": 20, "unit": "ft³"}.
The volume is {"value": 713.92, "unit": "ft³"}
